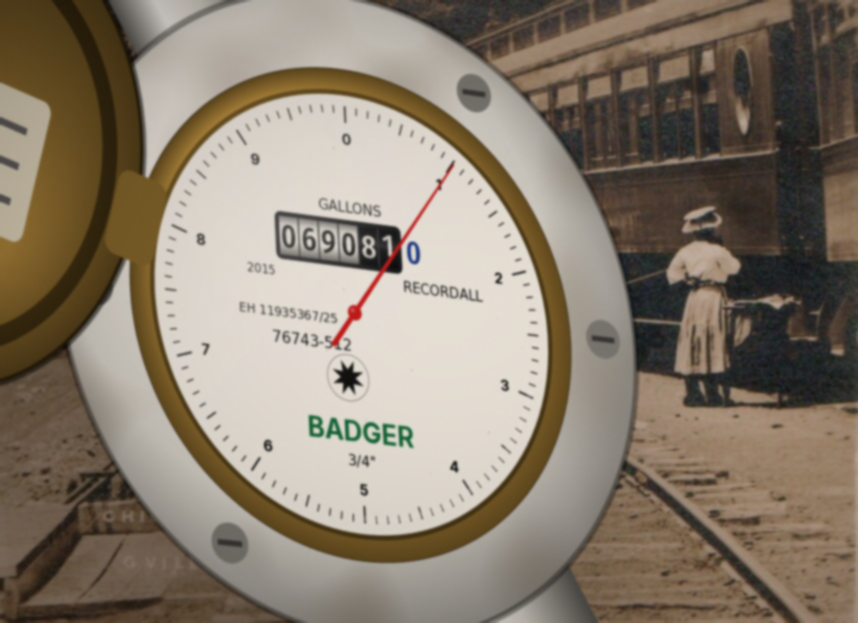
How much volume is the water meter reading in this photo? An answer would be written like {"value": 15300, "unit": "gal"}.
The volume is {"value": 690811.0, "unit": "gal"}
